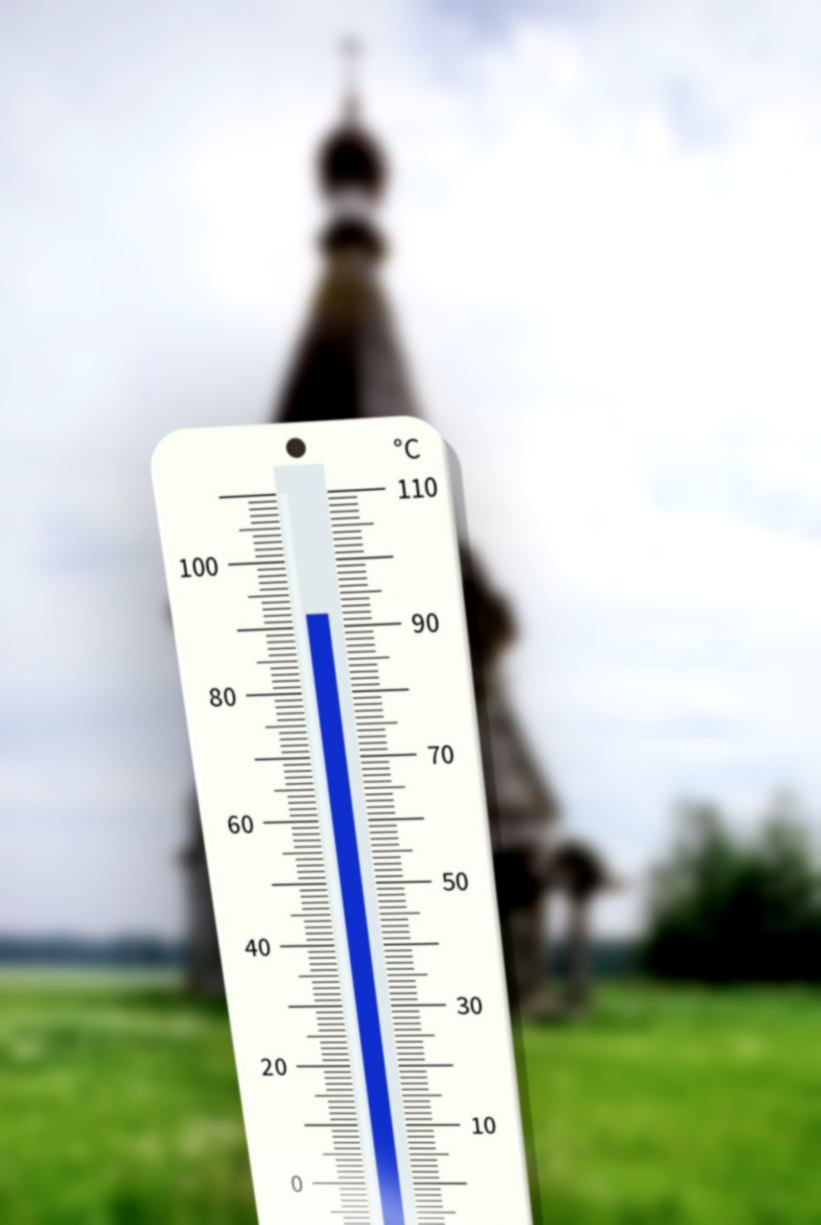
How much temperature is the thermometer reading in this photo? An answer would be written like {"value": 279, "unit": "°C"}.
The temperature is {"value": 92, "unit": "°C"}
